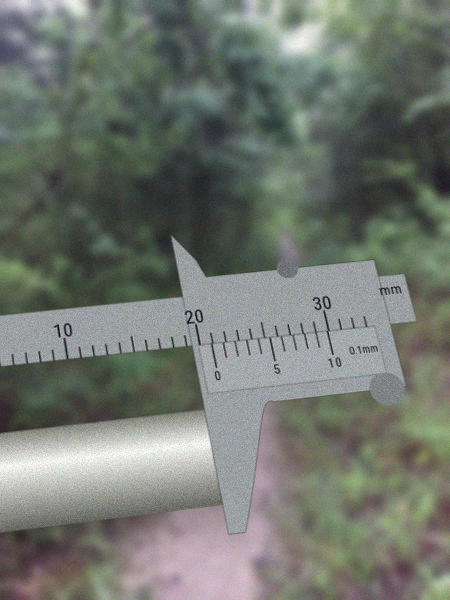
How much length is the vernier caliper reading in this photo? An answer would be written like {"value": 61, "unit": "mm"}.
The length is {"value": 20.9, "unit": "mm"}
